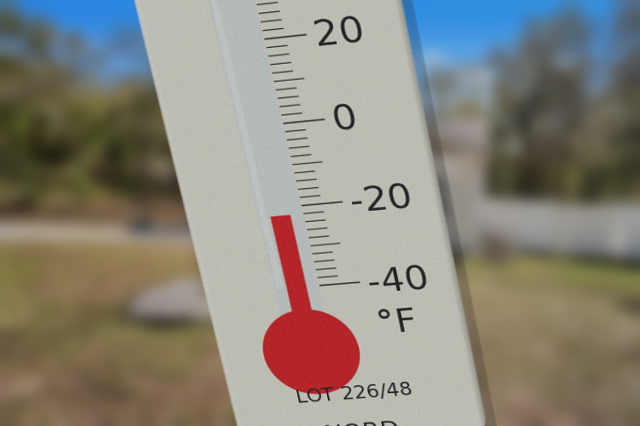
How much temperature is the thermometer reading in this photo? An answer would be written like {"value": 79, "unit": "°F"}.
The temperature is {"value": -22, "unit": "°F"}
